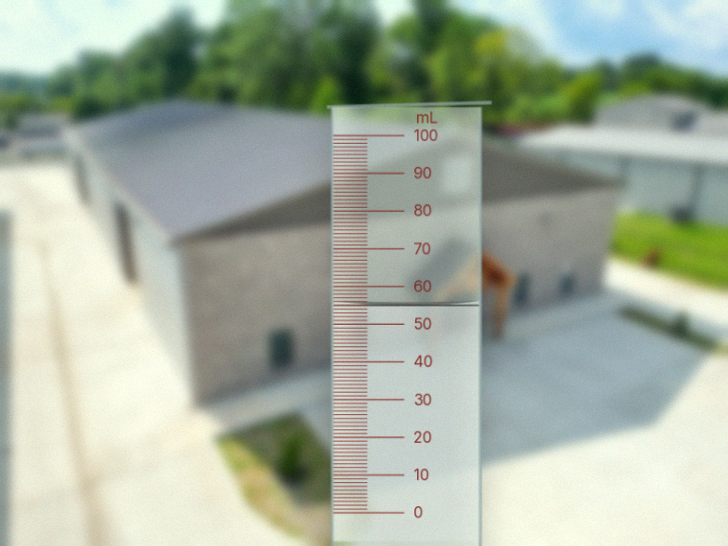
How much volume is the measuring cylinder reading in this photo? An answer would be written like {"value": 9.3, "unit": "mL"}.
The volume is {"value": 55, "unit": "mL"}
